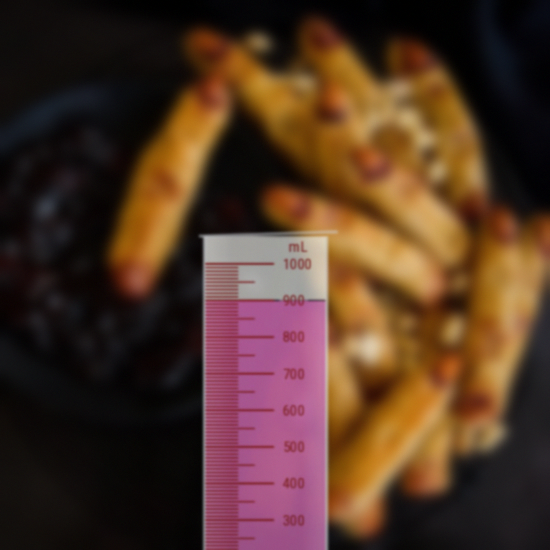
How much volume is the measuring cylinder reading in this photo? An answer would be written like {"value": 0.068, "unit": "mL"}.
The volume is {"value": 900, "unit": "mL"}
